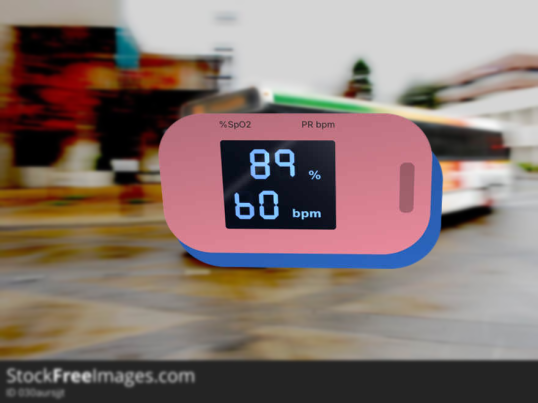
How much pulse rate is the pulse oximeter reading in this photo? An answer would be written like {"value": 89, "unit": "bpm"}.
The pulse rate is {"value": 60, "unit": "bpm"}
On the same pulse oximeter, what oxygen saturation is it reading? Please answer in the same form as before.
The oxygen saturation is {"value": 89, "unit": "%"}
